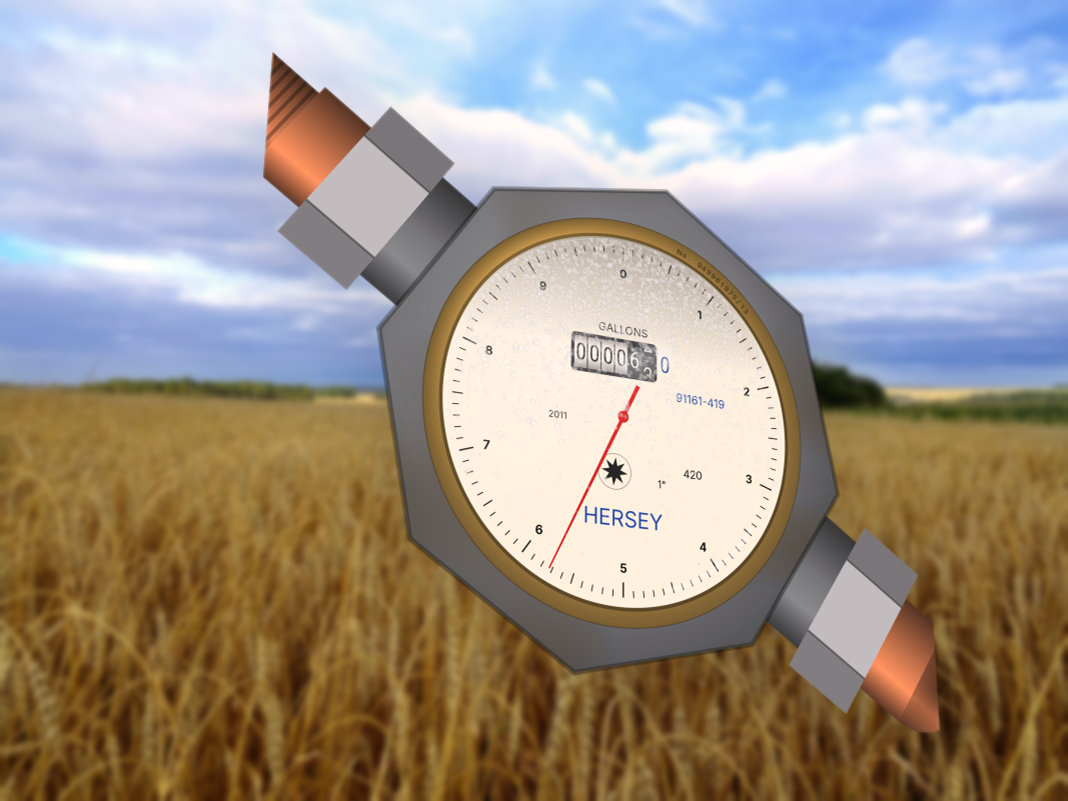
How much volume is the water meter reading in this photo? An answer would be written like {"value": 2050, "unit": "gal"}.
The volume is {"value": 625.7, "unit": "gal"}
